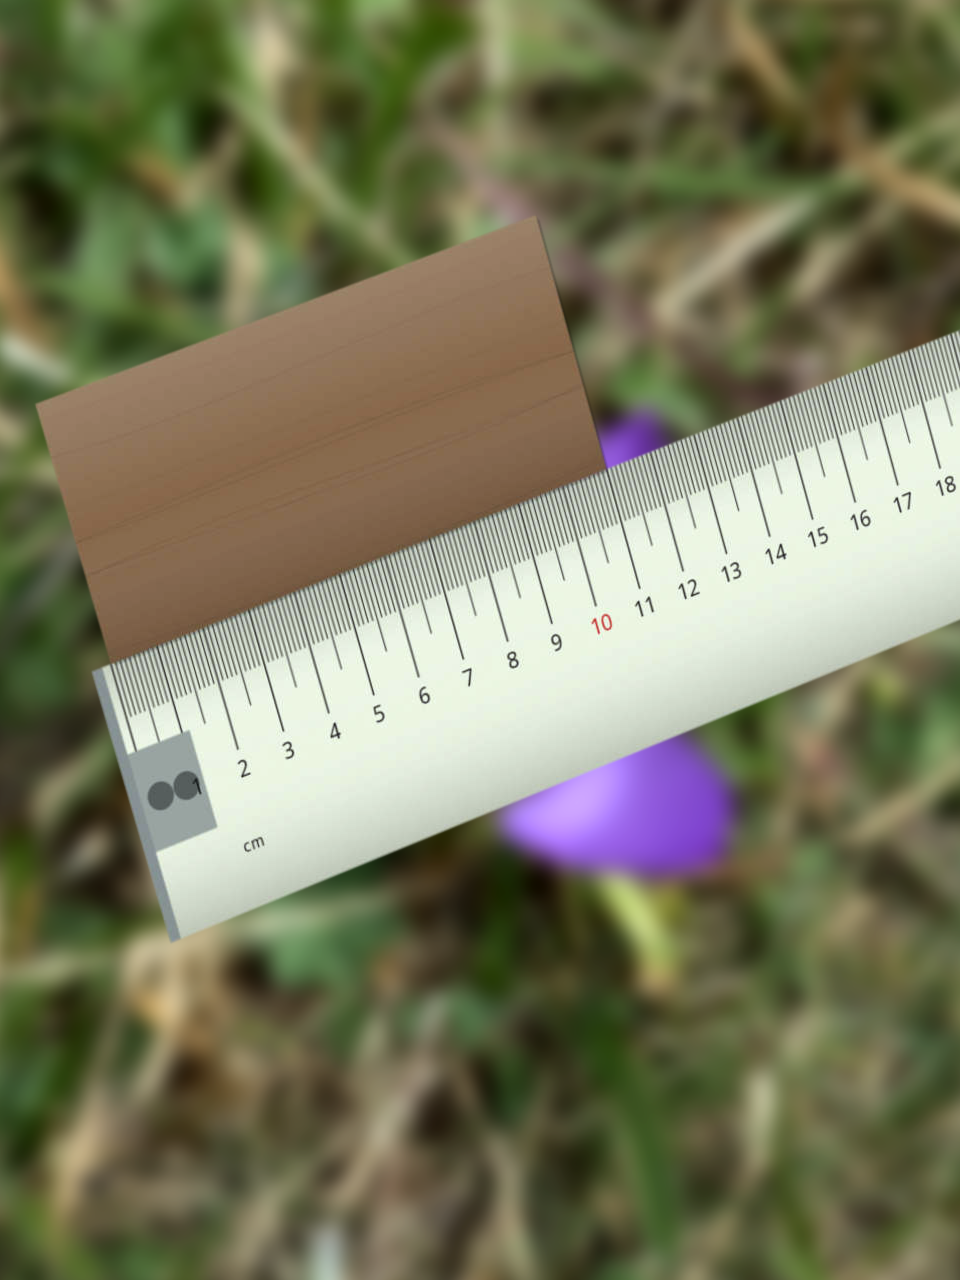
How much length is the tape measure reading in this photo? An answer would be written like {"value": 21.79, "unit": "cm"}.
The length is {"value": 11, "unit": "cm"}
